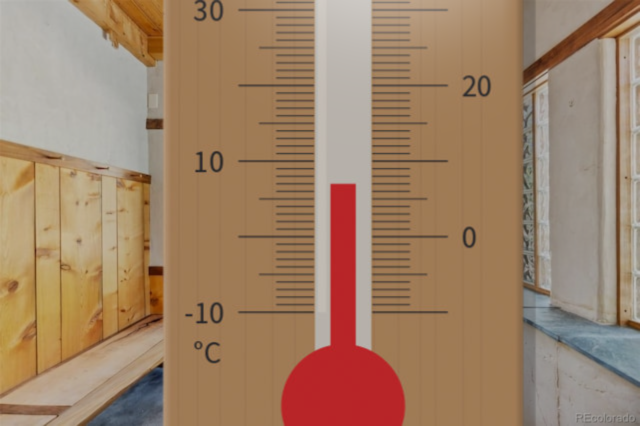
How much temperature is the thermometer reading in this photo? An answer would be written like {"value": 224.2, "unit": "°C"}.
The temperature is {"value": 7, "unit": "°C"}
